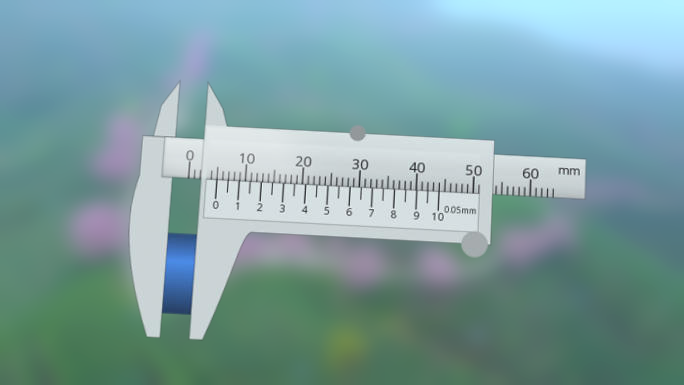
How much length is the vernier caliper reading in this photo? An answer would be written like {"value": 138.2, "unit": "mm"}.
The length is {"value": 5.0, "unit": "mm"}
